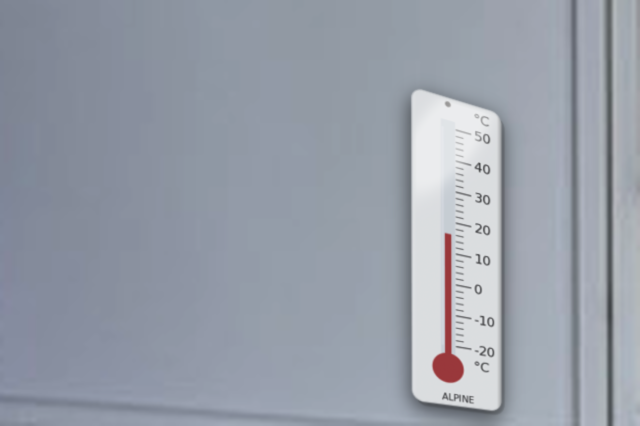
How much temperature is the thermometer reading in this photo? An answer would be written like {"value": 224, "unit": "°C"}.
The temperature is {"value": 16, "unit": "°C"}
